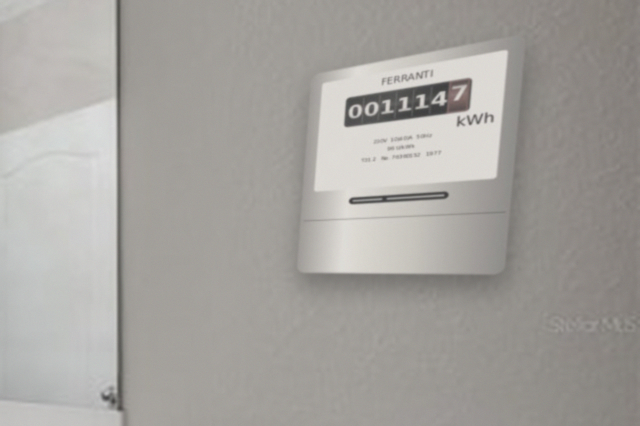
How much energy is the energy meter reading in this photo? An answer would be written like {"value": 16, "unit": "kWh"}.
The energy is {"value": 1114.7, "unit": "kWh"}
